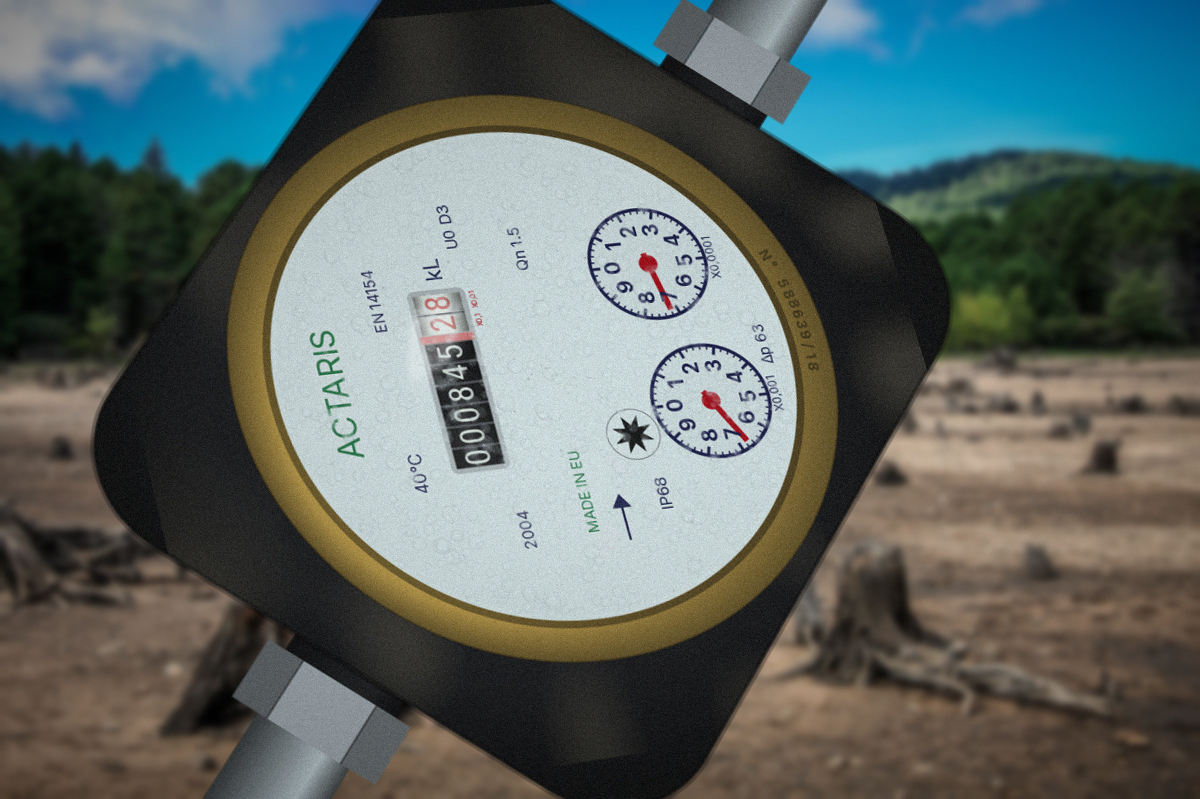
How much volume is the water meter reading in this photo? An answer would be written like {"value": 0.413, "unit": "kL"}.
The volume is {"value": 845.2867, "unit": "kL"}
